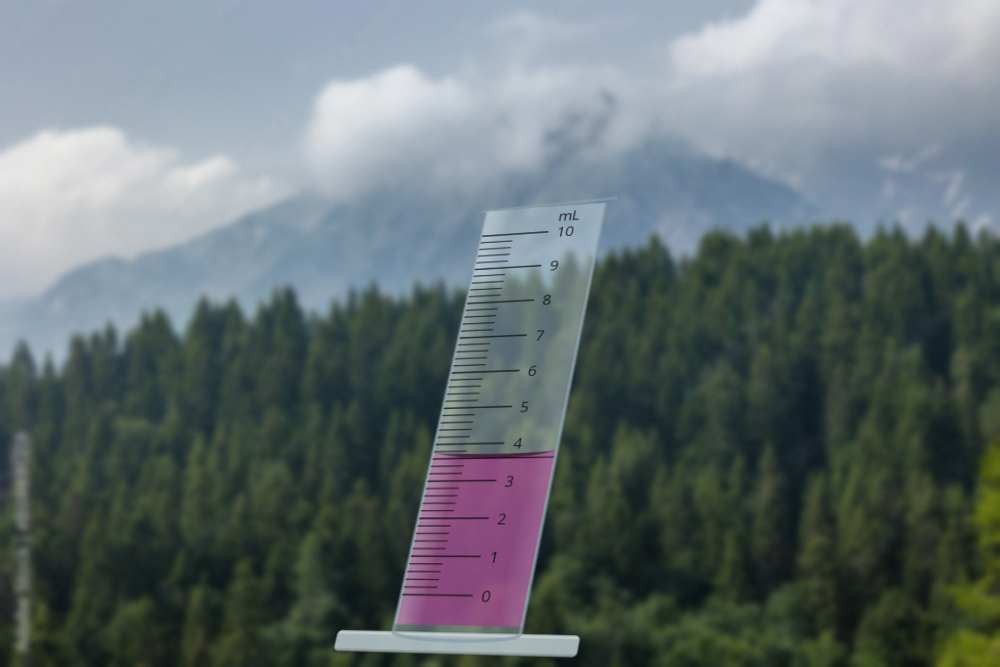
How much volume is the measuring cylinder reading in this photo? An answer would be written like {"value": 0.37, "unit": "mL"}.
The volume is {"value": 3.6, "unit": "mL"}
